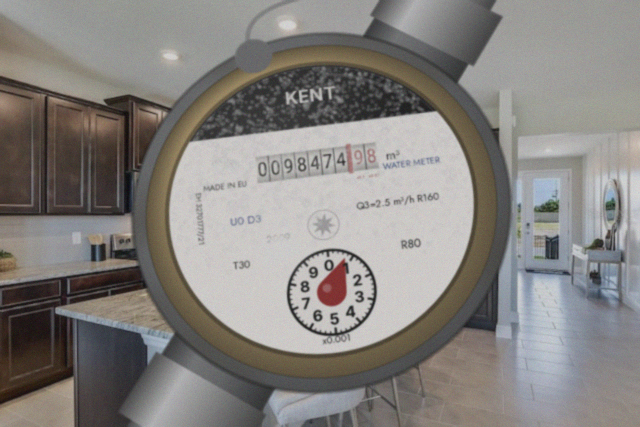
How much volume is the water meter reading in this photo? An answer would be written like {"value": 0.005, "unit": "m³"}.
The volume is {"value": 98474.980, "unit": "m³"}
